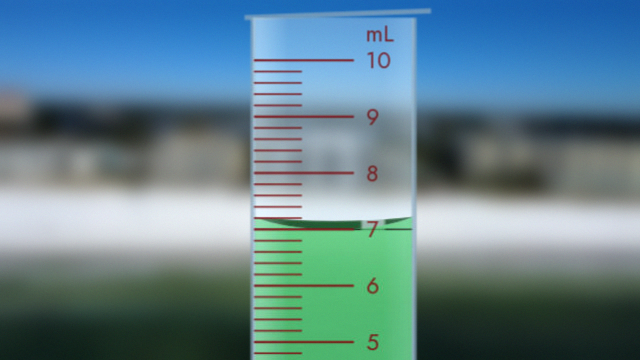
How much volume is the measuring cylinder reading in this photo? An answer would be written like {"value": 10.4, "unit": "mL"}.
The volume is {"value": 7, "unit": "mL"}
